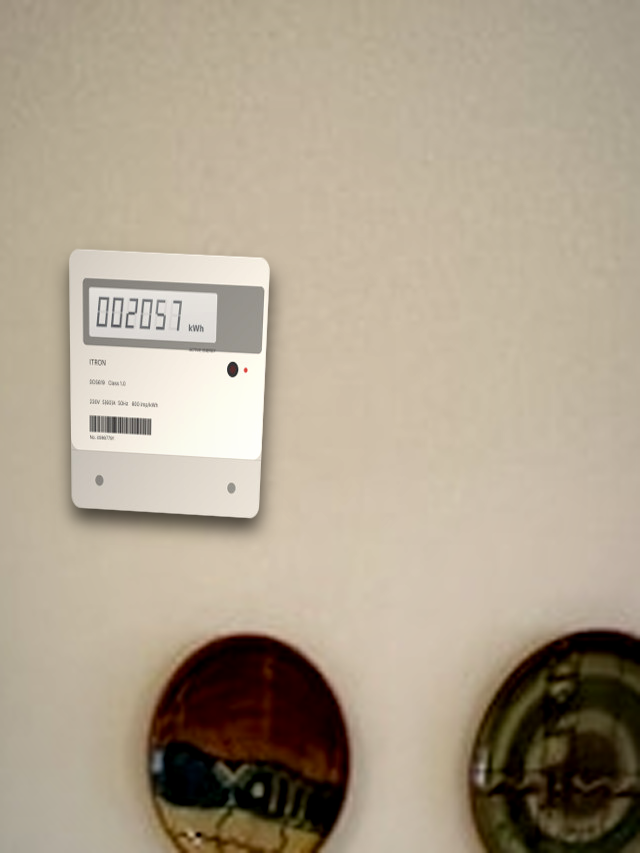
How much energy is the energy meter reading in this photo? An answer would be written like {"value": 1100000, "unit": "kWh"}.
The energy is {"value": 2057, "unit": "kWh"}
